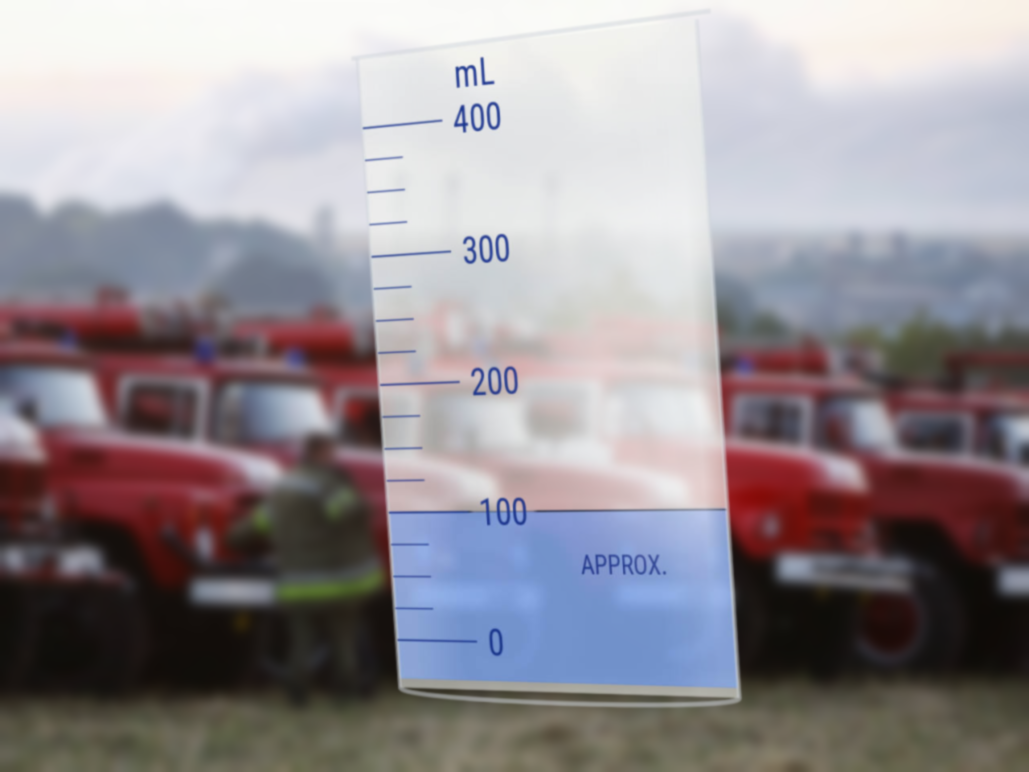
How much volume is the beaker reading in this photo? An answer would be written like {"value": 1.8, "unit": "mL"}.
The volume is {"value": 100, "unit": "mL"}
